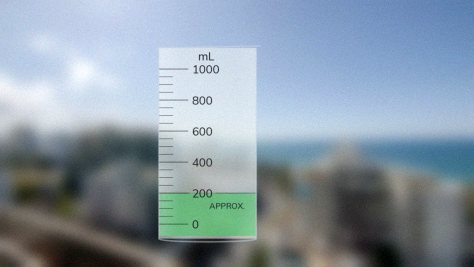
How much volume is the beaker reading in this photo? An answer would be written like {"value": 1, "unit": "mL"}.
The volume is {"value": 200, "unit": "mL"}
